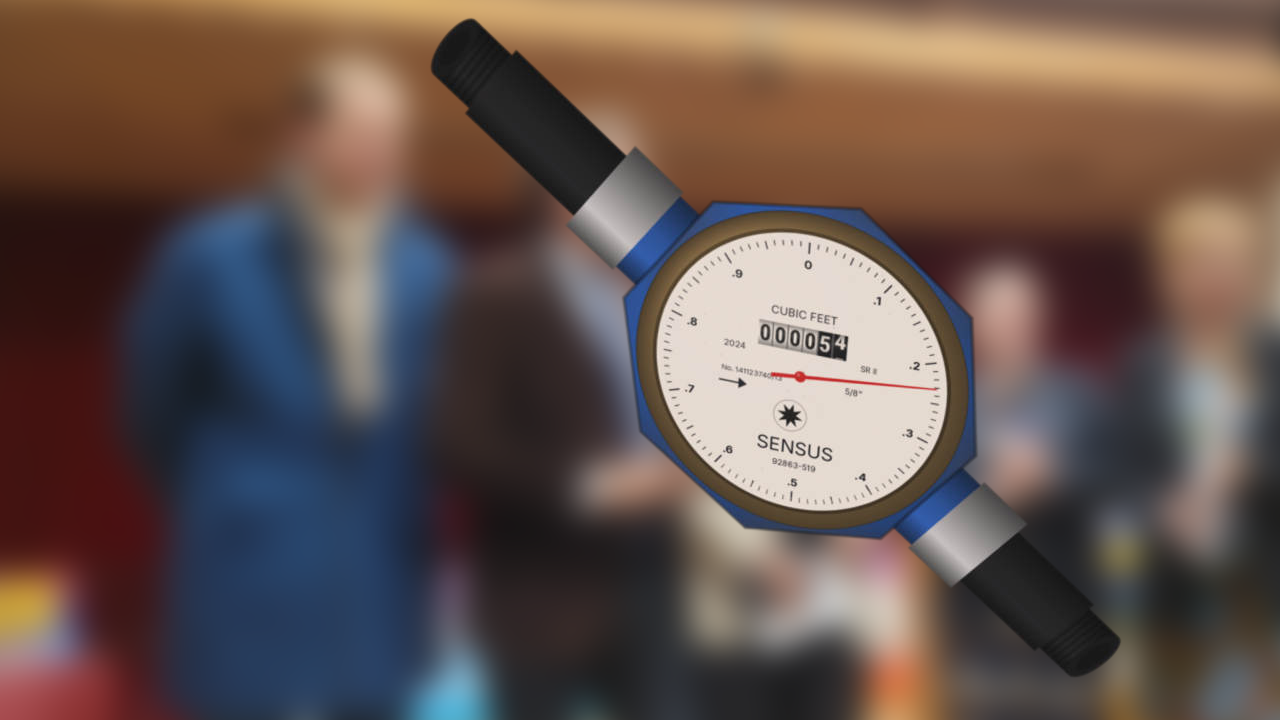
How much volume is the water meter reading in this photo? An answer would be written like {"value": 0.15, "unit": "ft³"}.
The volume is {"value": 54.23, "unit": "ft³"}
